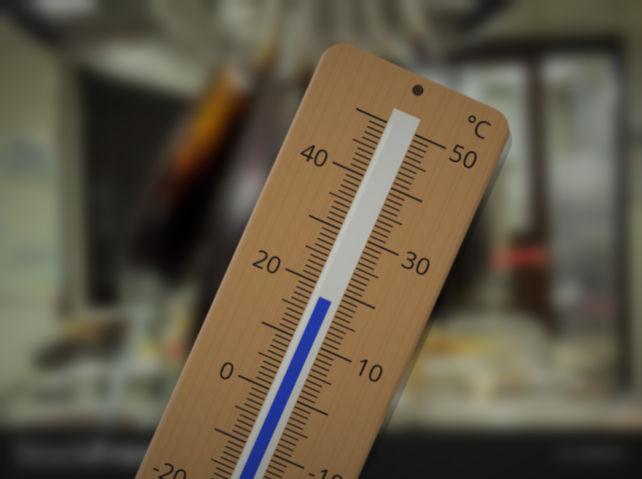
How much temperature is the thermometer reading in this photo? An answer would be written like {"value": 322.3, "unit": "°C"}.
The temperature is {"value": 18, "unit": "°C"}
